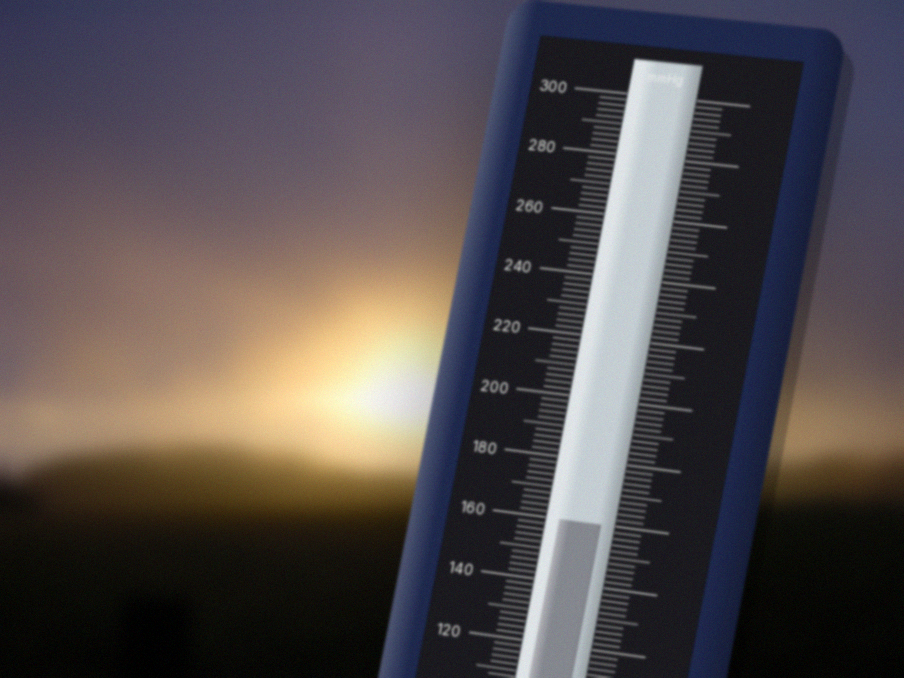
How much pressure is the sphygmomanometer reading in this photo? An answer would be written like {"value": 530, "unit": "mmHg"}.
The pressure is {"value": 160, "unit": "mmHg"}
